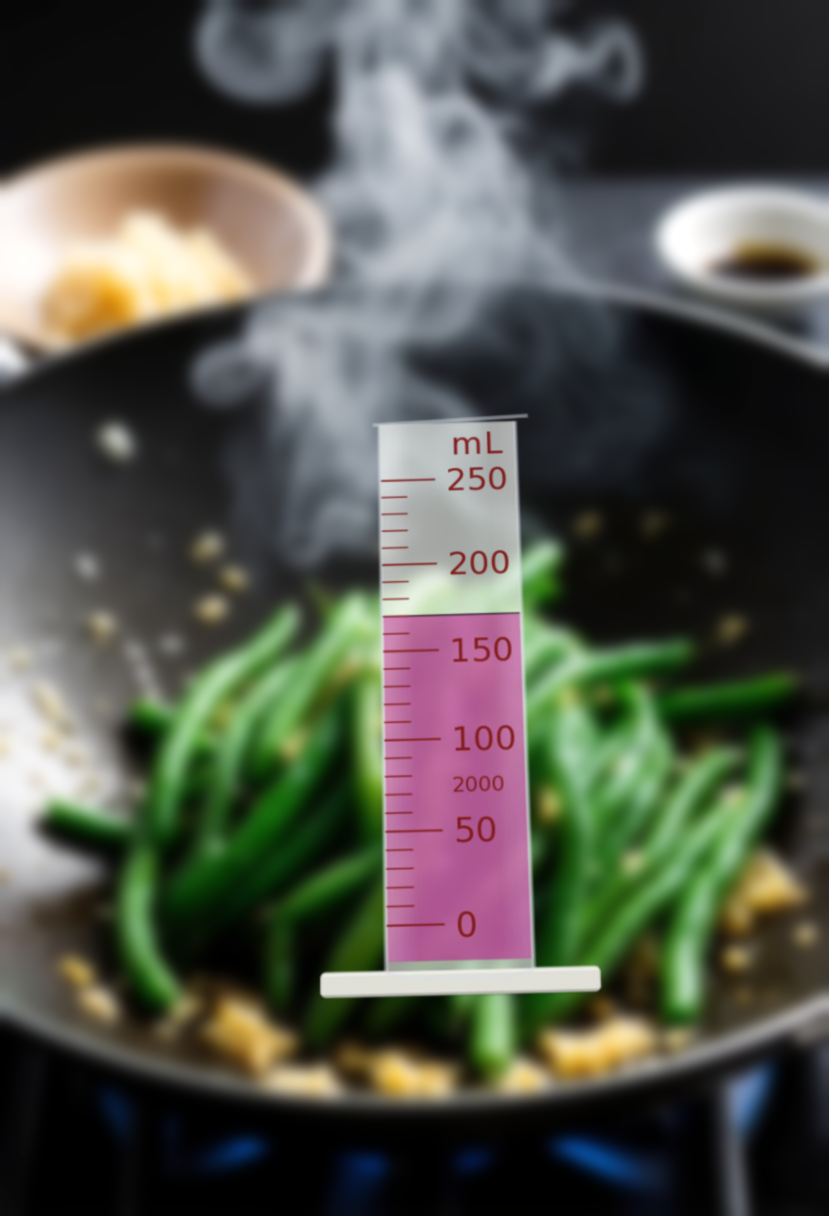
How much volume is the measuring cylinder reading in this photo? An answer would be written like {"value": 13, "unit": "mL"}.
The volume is {"value": 170, "unit": "mL"}
